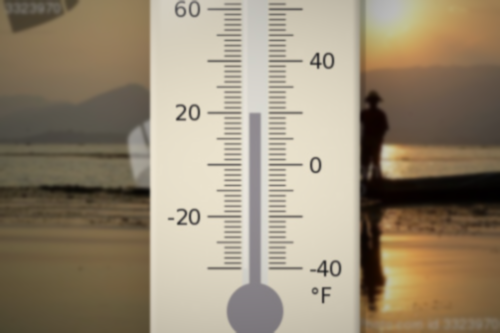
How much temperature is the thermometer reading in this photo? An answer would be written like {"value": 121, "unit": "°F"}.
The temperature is {"value": 20, "unit": "°F"}
